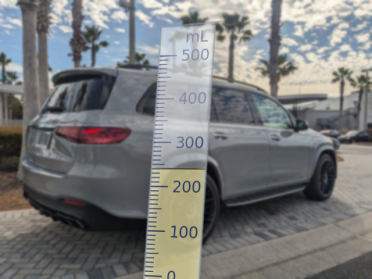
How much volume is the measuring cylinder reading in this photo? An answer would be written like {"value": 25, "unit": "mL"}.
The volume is {"value": 240, "unit": "mL"}
